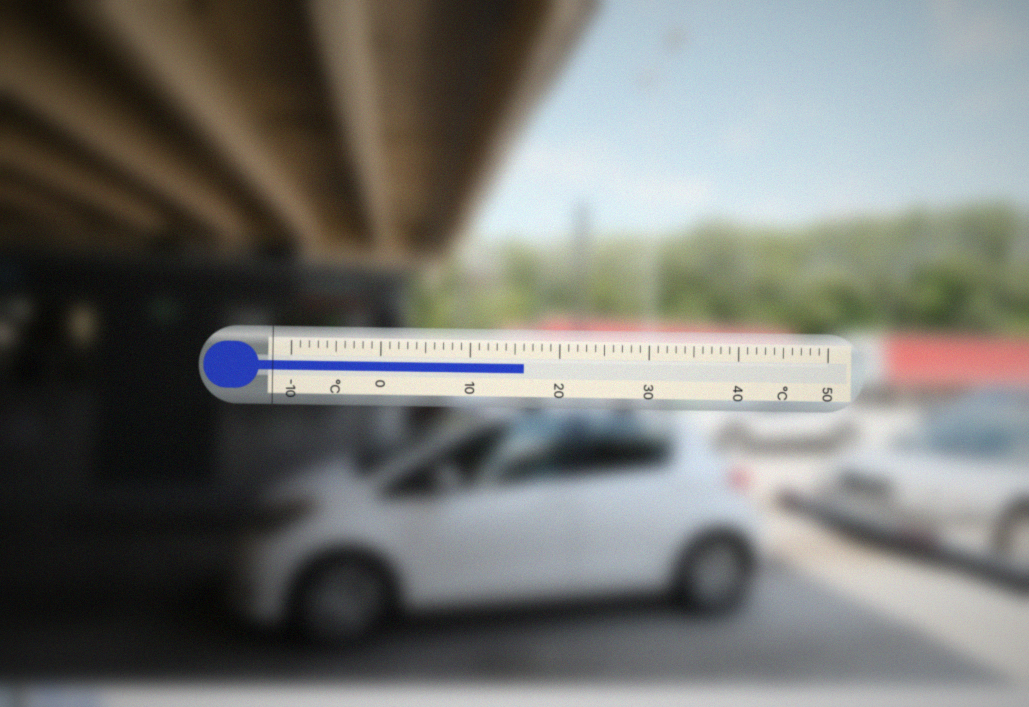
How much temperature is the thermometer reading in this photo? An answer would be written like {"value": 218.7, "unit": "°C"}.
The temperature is {"value": 16, "unit": "°C"}
